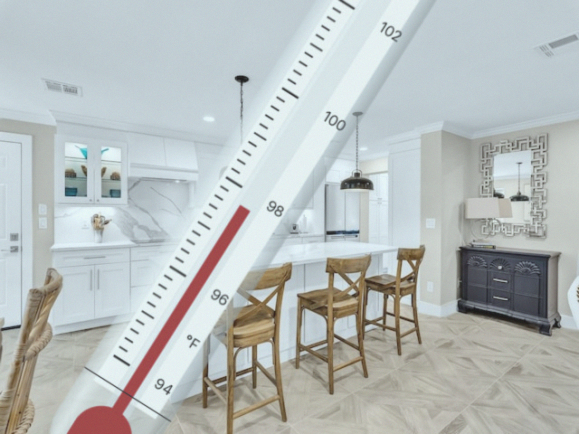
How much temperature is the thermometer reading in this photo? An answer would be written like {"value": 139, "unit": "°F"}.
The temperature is {"value": 97.7, "unit": "°F"}
